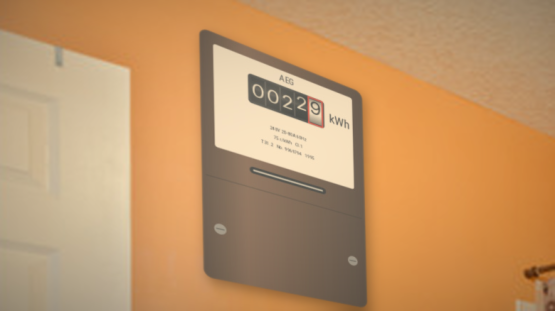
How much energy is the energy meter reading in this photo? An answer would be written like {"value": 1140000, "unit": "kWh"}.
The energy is {"value": 22.9, "unit": "kWh"}
